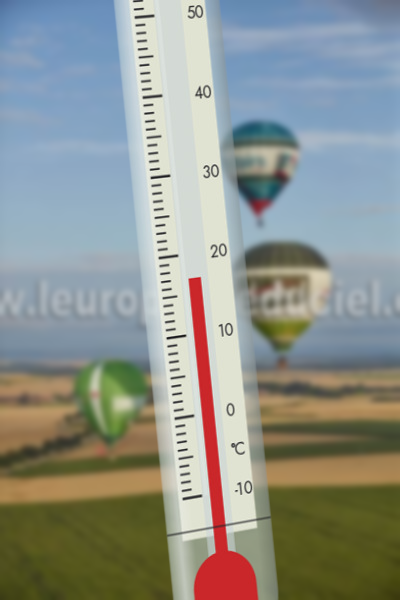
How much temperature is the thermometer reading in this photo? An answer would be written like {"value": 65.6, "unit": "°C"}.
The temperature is {"value": 17, "unit": "°C"}
